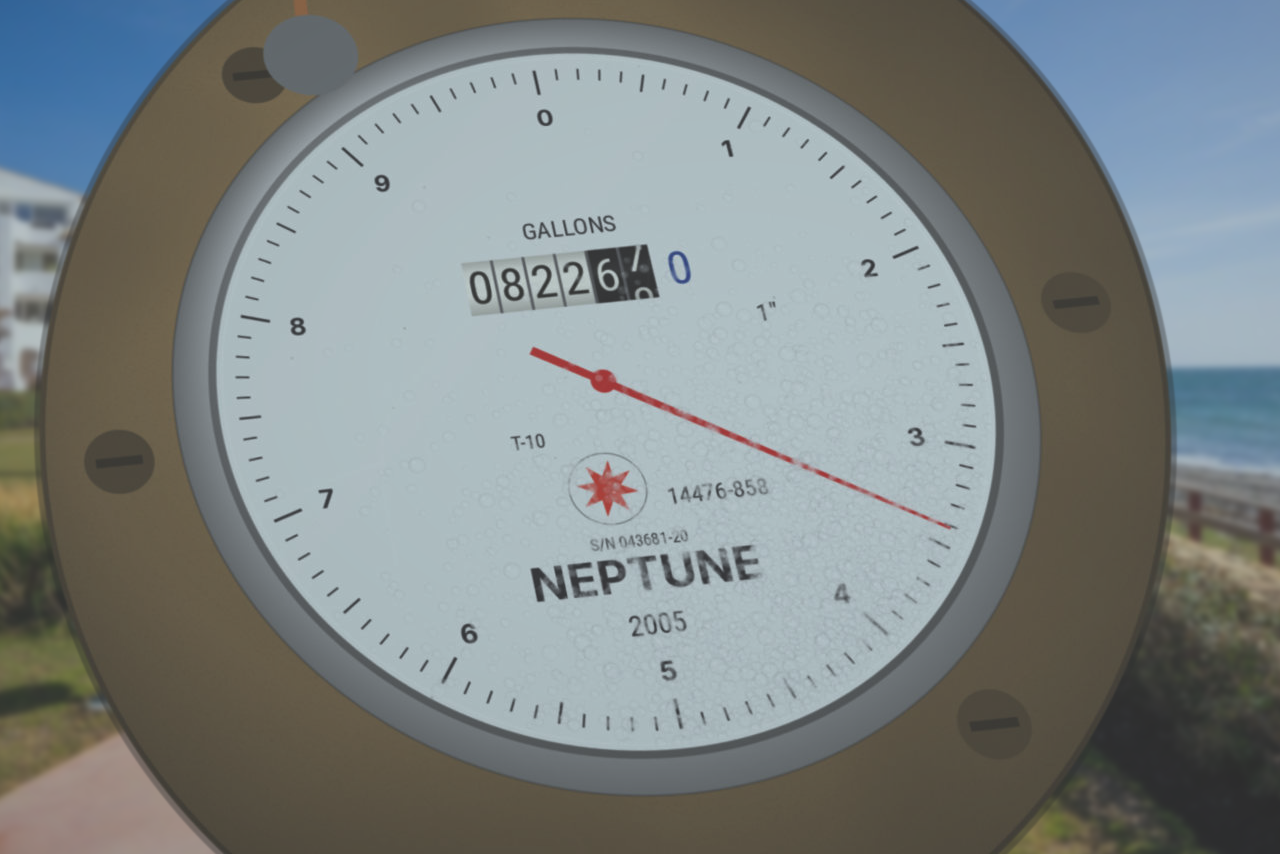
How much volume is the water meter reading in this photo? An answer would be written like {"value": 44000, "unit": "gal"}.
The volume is {"value": 822673.4, "unit": "gal"}
